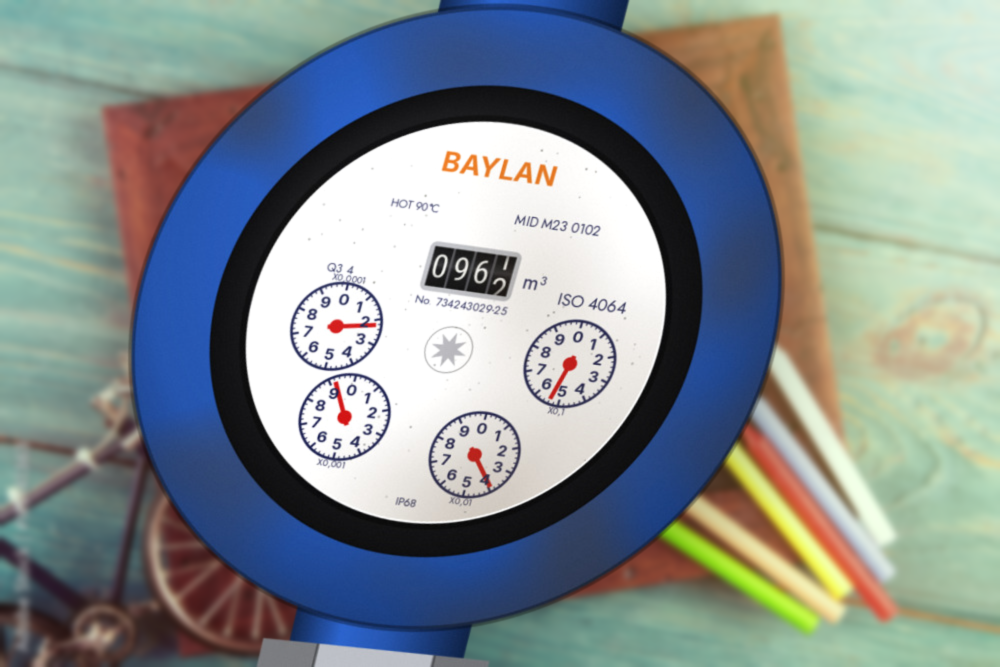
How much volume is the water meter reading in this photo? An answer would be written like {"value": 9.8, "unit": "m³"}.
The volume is {"value": 961.5392, "unit": "m³"}
